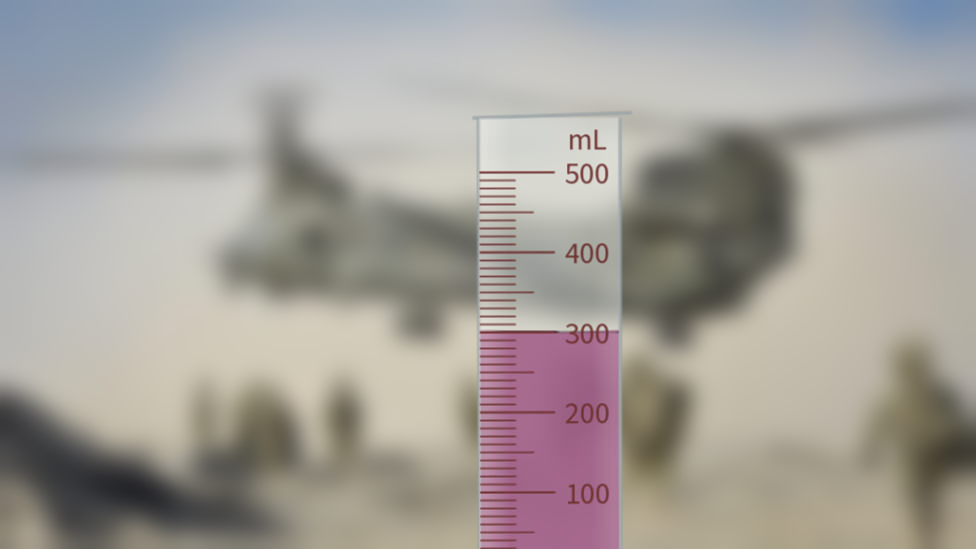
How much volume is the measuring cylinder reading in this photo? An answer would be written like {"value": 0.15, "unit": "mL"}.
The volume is {"value": 300, "unit": "mL"}
